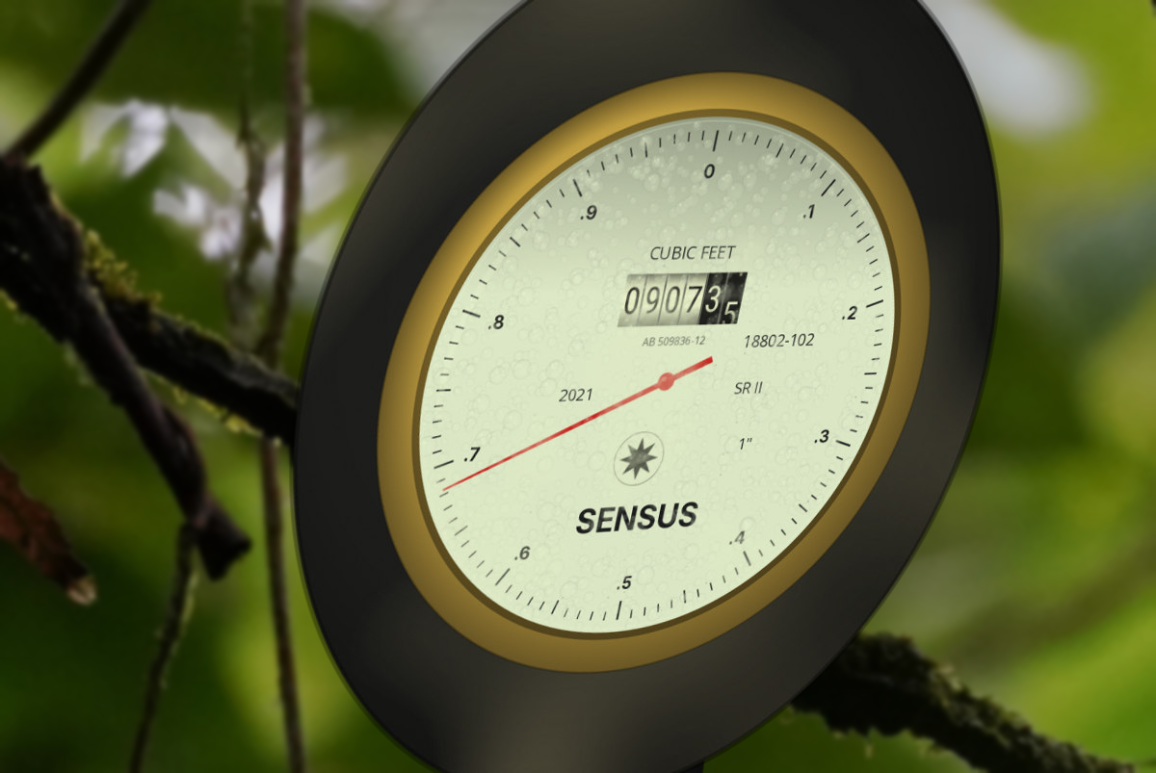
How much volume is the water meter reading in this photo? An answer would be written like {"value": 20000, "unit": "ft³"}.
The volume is {"value": 90734.68, "unit": "ft³"}
